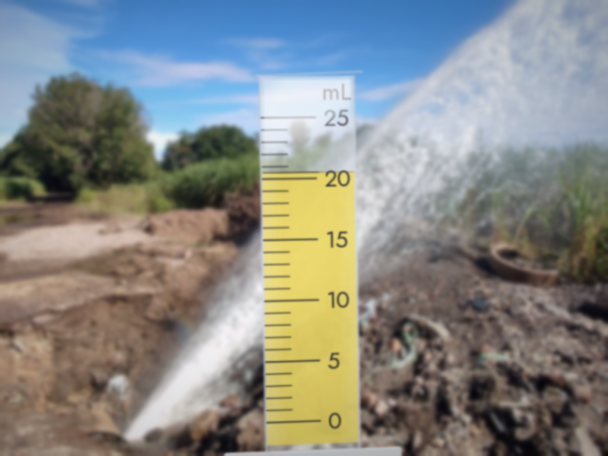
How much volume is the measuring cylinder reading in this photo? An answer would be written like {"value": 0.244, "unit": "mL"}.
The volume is {"value": 20.5, "unit": "mL"}
